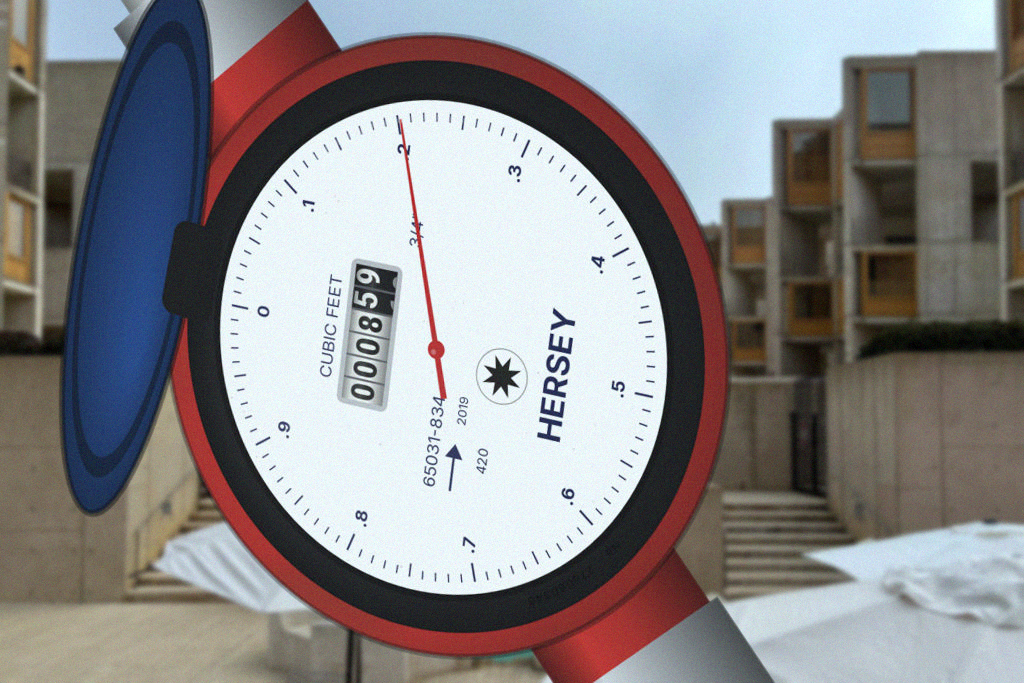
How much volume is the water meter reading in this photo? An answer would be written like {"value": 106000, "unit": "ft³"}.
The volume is {"value": 859.20, "unit": "ft³"}
